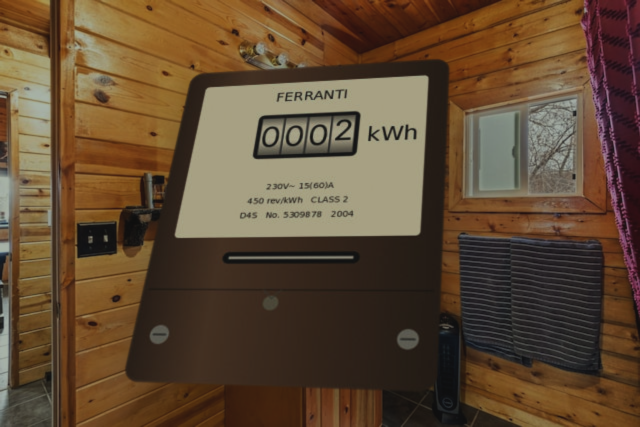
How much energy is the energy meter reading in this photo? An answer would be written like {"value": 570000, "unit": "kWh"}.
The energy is {"value": 2, "unit": "kWh"}
